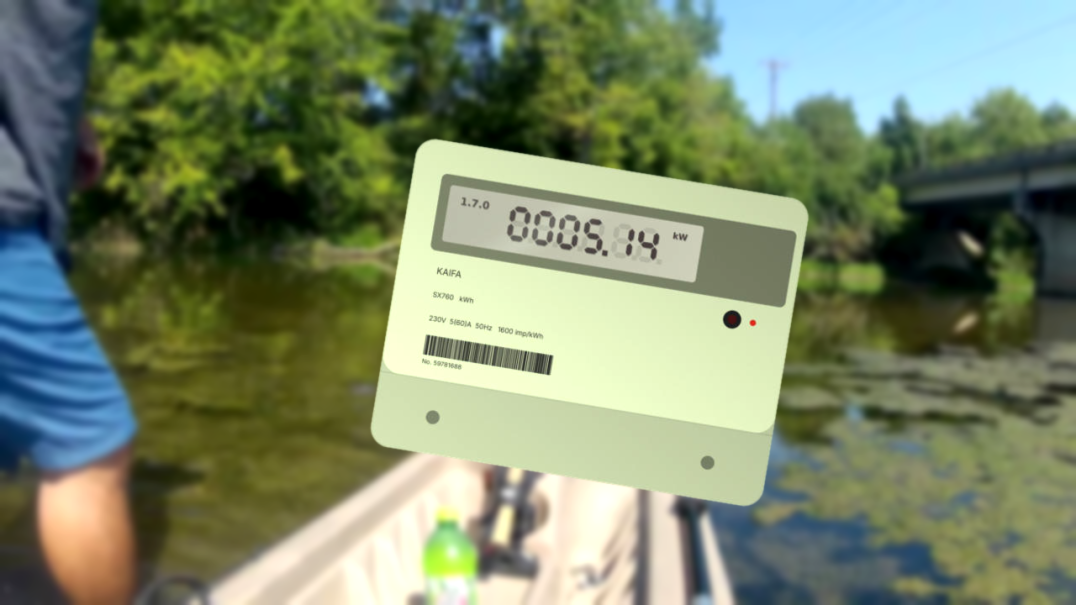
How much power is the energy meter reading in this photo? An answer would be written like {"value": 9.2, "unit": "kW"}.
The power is {"value": 5.14, "unit": "kW"}
